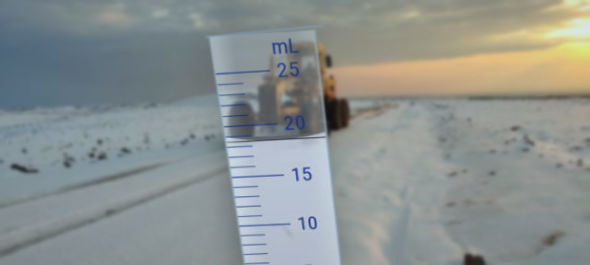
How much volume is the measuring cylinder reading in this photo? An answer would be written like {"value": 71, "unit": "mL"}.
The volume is {"value": 18.5, "unit": "mL"}
